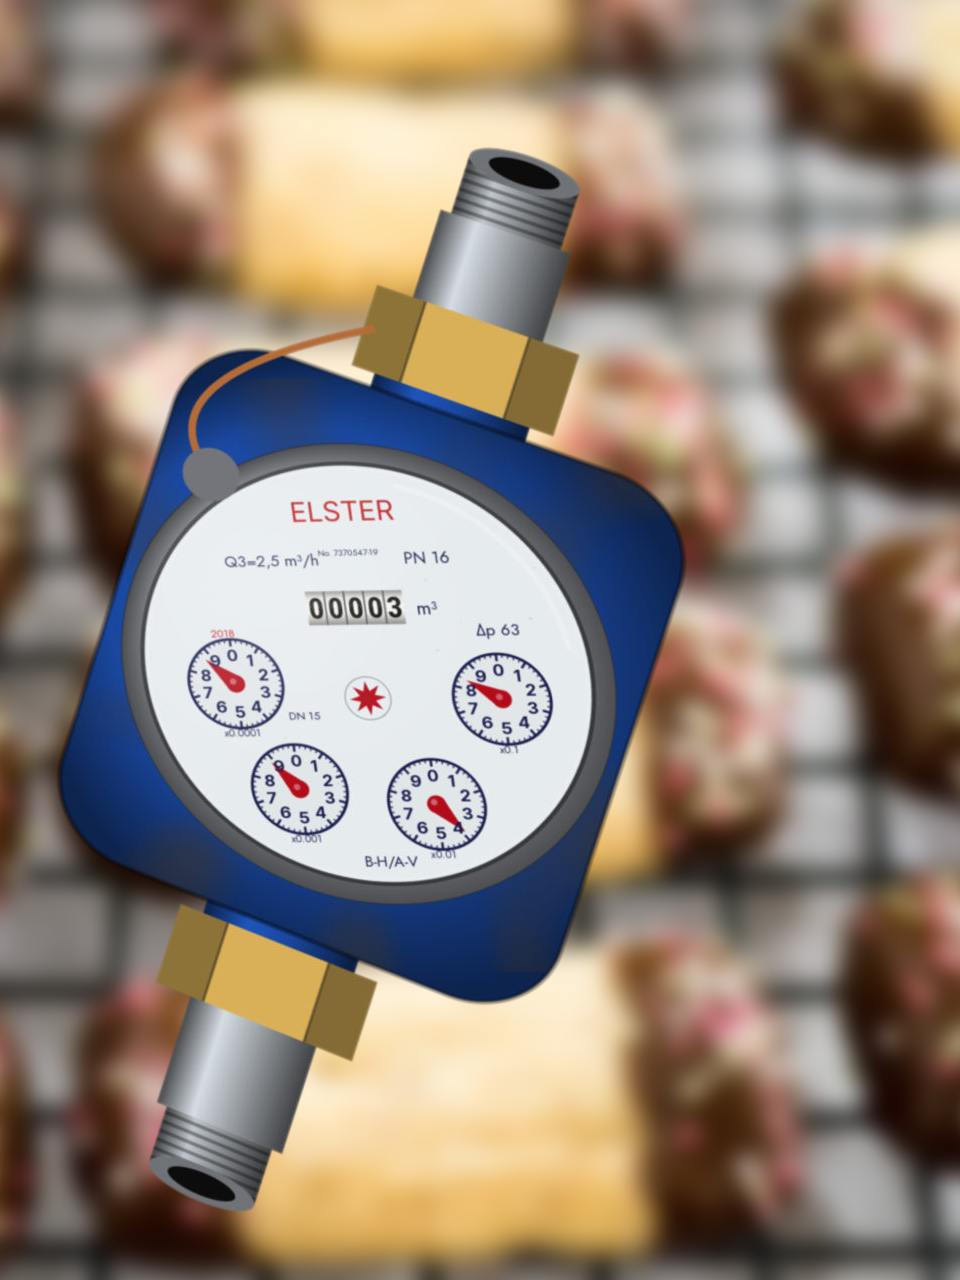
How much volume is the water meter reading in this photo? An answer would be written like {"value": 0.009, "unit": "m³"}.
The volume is {"value": 3.8388, "unit": "m³"}
